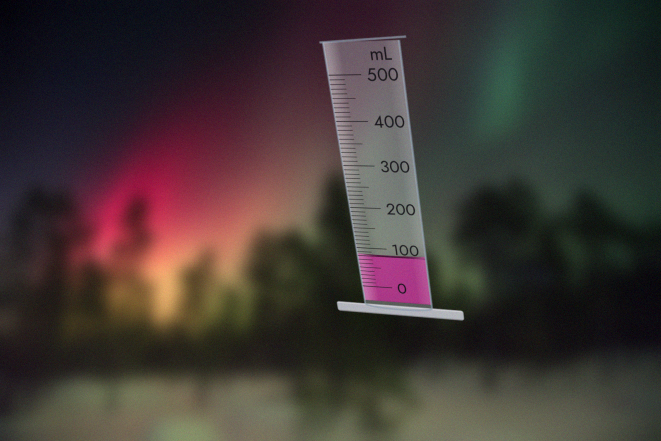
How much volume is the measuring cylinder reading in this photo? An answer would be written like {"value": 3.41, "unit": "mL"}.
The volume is {"value": 80, "unit": "mL"}
